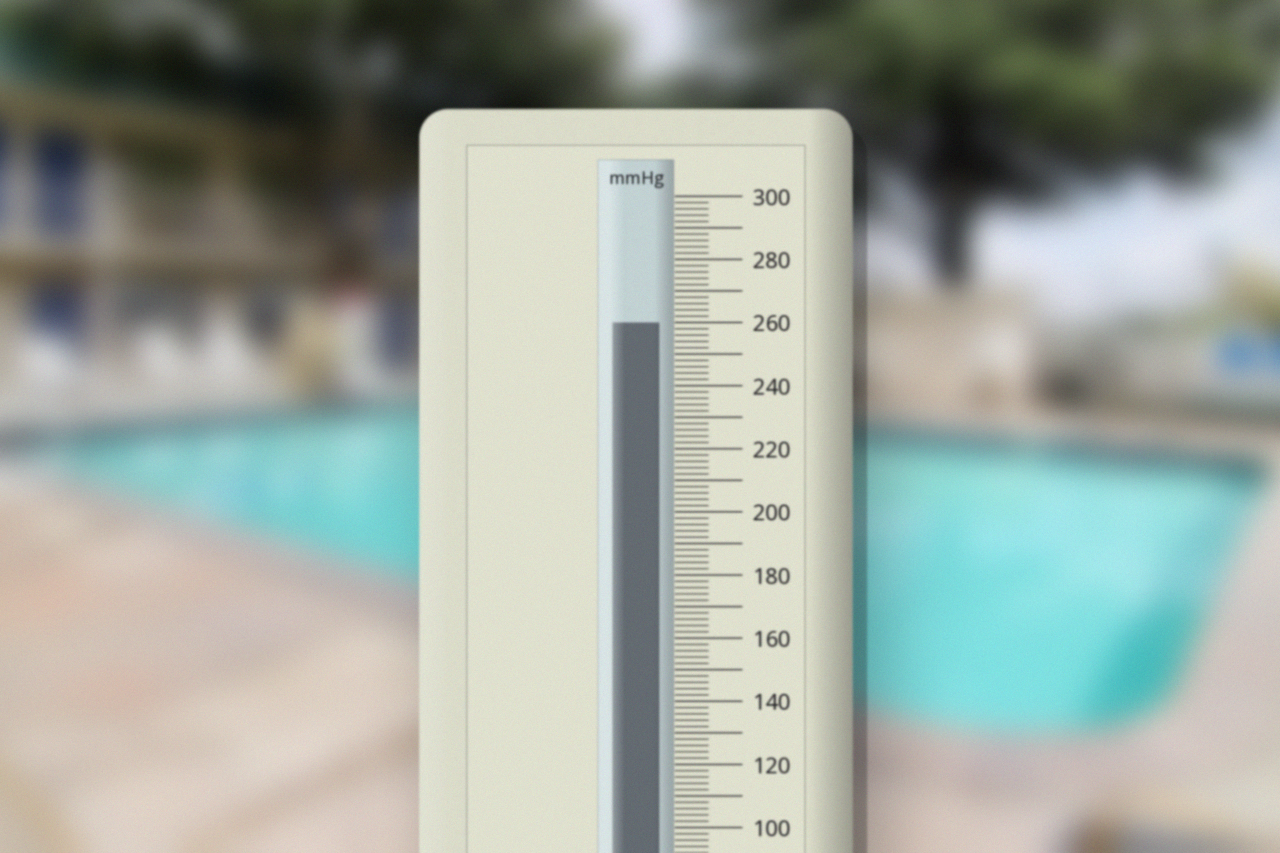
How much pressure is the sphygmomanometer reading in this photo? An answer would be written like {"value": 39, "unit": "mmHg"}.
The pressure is {"value": 260, "unit": "mmHg"}
